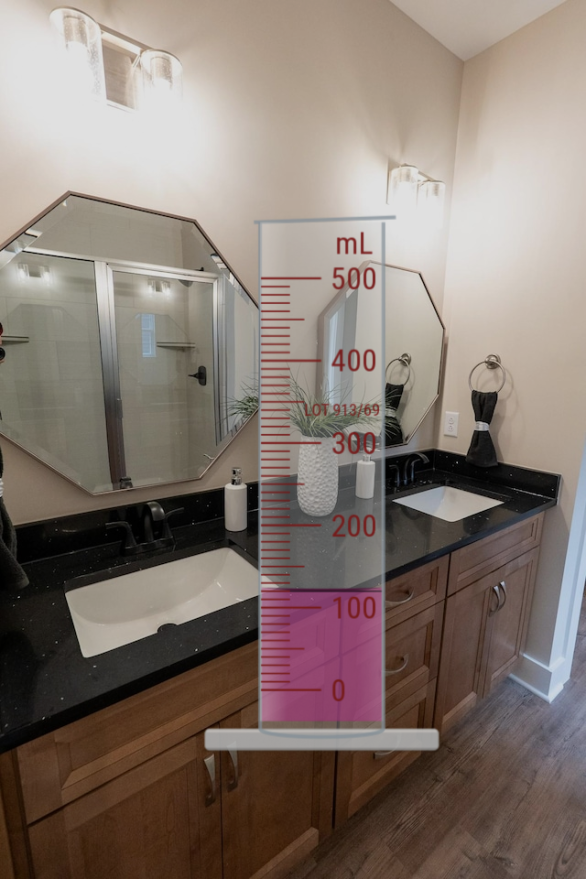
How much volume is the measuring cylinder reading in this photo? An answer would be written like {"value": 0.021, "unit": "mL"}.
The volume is {"value": 120, "unit": "mL"}
